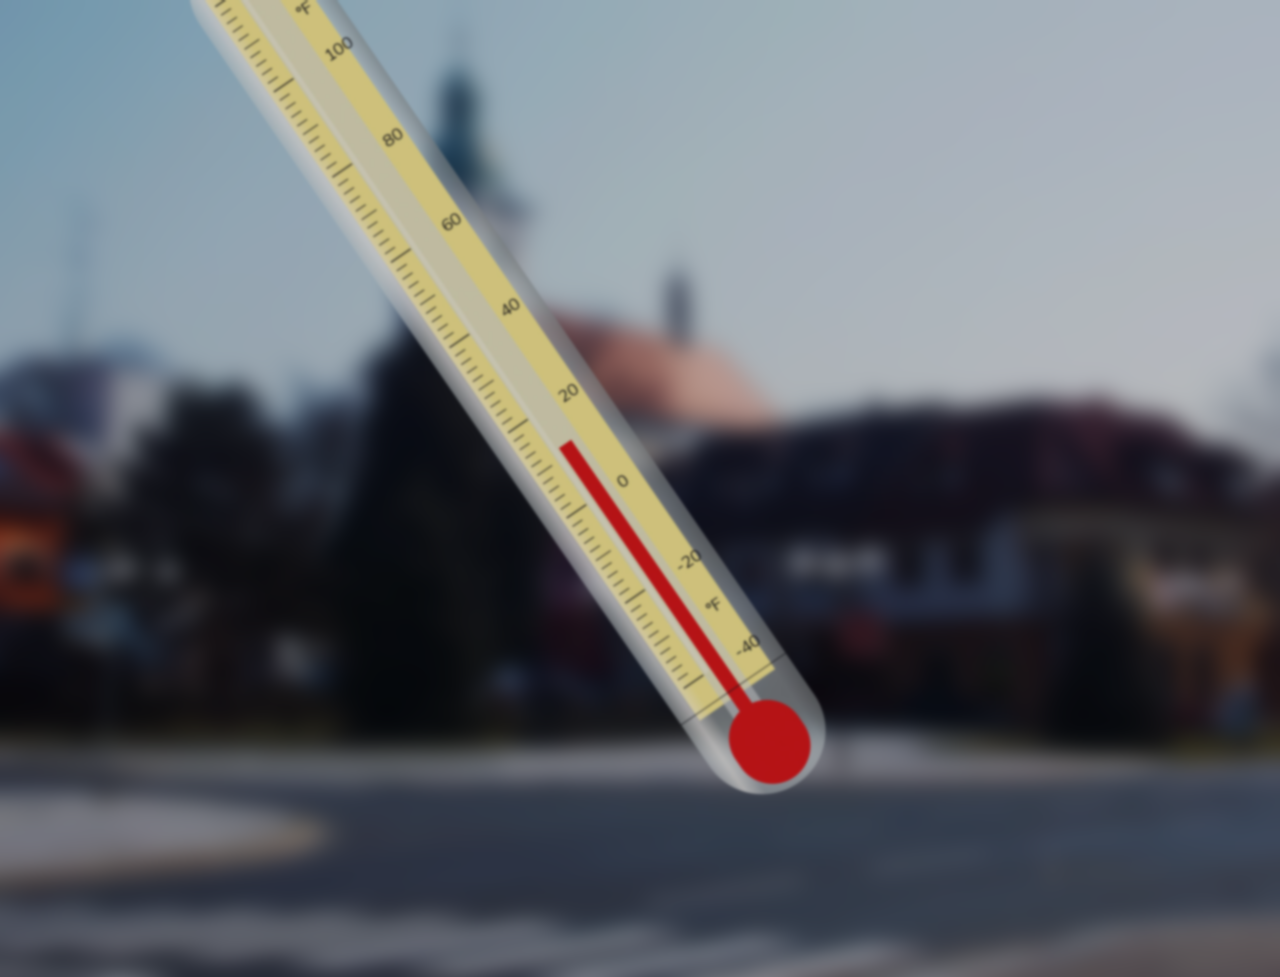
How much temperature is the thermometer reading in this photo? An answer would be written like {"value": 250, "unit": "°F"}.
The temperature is {"value": 12, "unit": "°F"}
